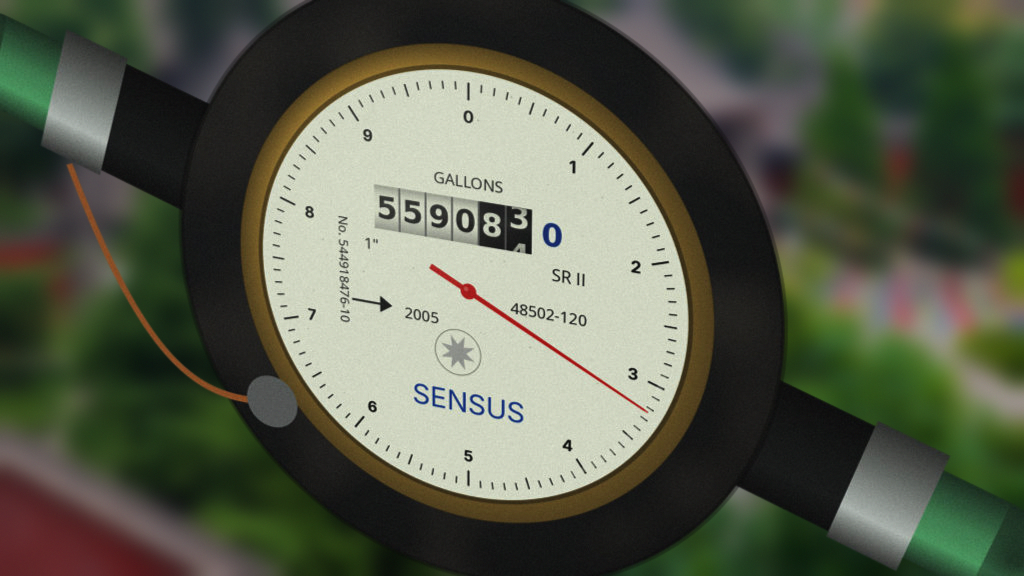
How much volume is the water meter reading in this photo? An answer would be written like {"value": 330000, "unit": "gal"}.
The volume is {"value": 5590833.2, "unit": "gal"}
